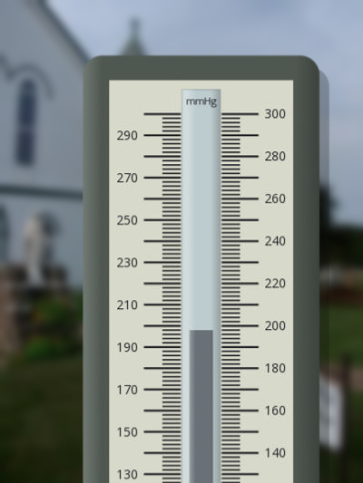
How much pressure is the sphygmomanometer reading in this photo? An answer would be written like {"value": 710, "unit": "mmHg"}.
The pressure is {"value": 198, "unit": "mmHg"}
